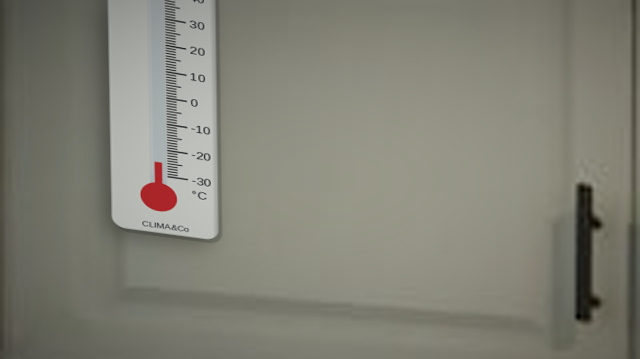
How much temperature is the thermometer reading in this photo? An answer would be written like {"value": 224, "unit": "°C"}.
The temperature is {"value": -25, "unit": "°C"}
